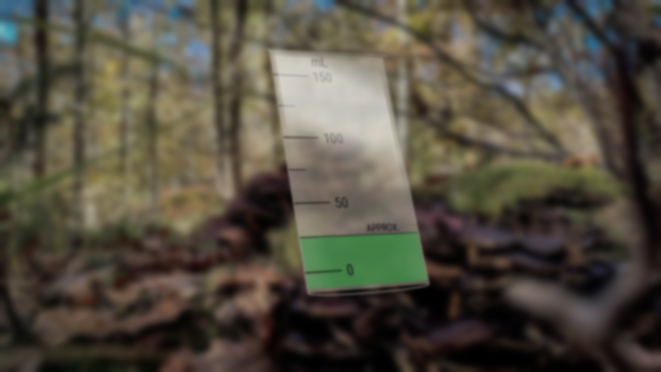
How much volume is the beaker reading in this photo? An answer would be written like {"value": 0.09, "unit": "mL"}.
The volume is {"value": 25, "unit": "mL"}
